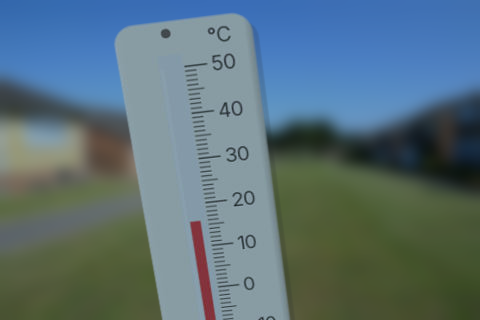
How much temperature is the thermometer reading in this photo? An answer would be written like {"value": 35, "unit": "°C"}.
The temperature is {"value": 16, "unit": "°C"}
